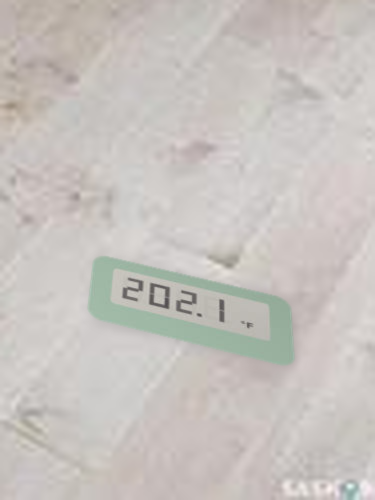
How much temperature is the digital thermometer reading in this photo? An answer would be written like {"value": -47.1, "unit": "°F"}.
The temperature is {"value": 202.1, "unit": "°F"}
